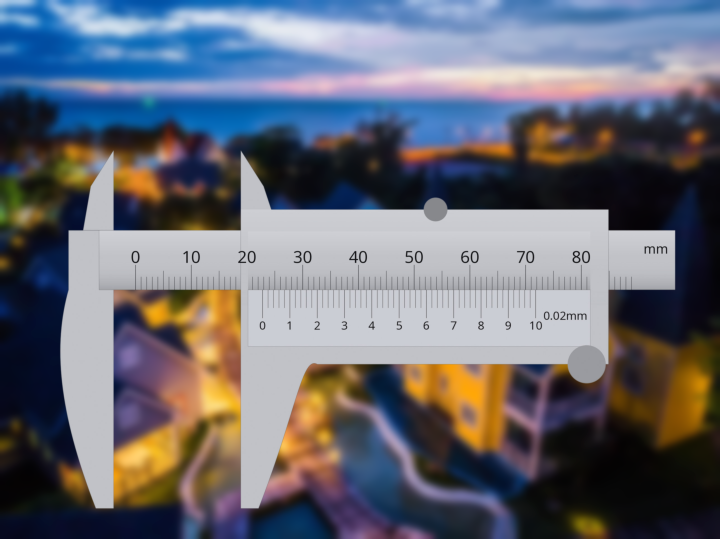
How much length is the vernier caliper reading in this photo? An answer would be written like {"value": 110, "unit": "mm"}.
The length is {"value": 22.8, "unit": "mm"}
